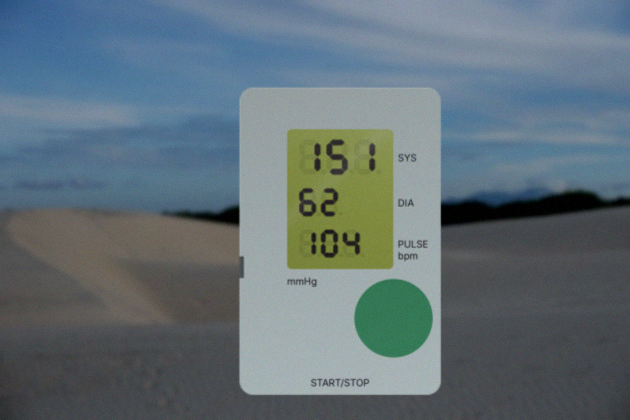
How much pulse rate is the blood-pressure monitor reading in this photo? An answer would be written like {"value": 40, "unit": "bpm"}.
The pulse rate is {"value": 104, "unit": "bpm"}
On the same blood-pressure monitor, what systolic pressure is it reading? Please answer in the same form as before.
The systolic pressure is {"value": 151, "unit": "mmHg"}
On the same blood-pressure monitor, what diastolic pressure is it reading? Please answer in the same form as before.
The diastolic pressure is {"value": 62, "unit": "mmHg"}
